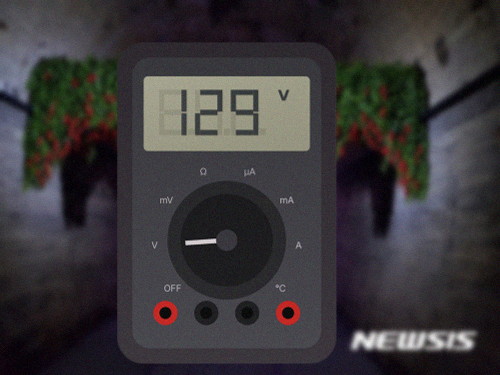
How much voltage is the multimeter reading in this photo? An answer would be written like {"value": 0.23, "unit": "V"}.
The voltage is {"value": 129, "unit": "V"}
